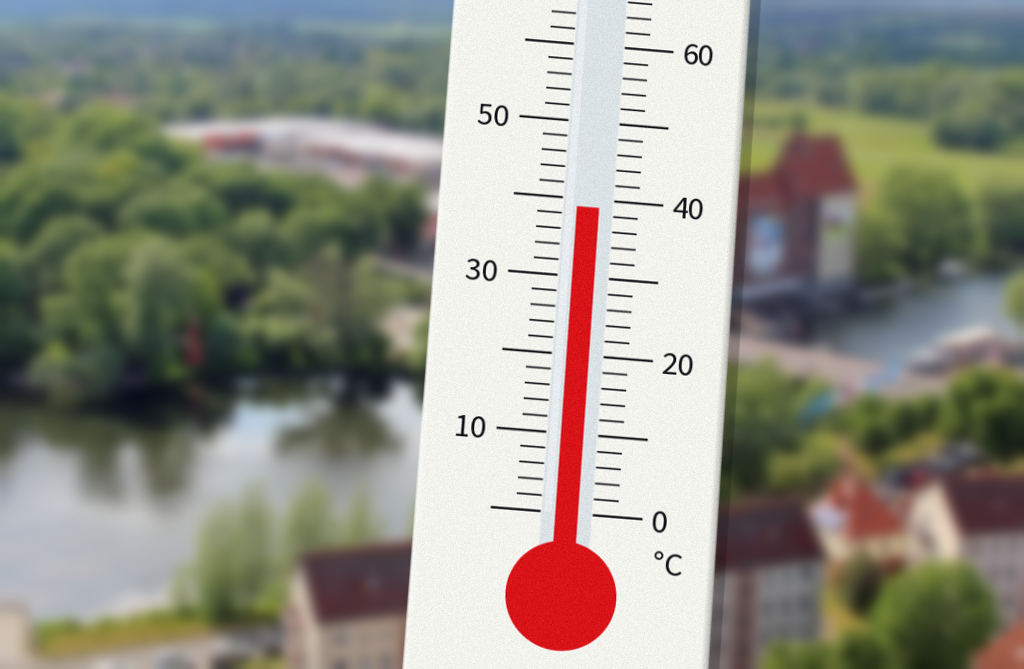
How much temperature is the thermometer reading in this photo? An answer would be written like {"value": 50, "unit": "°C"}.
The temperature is {"value": 39, "unit": "°C"}
